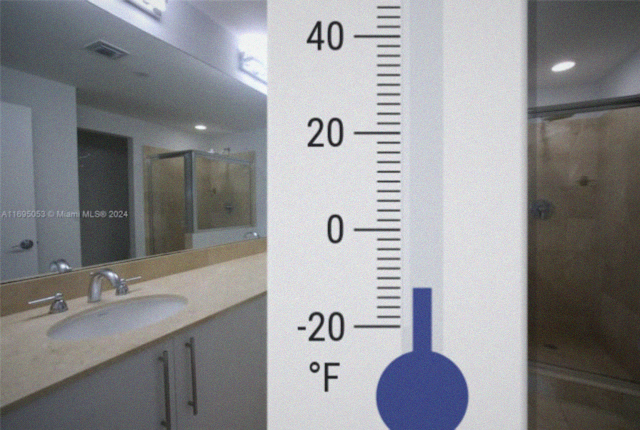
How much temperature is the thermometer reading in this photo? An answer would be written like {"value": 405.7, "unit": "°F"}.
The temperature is {"value": -12, "unit": "°F"}
